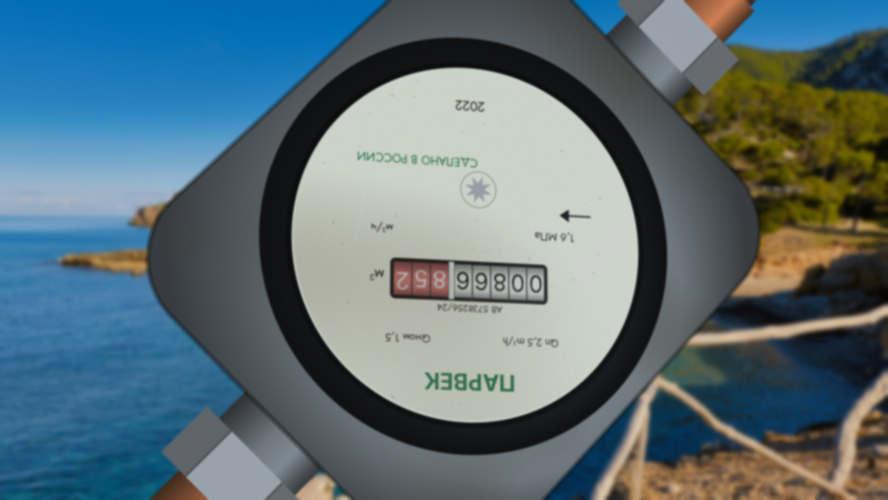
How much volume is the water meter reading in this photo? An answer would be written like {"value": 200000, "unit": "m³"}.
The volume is {"value": 866.852, "unit": "m³"}
